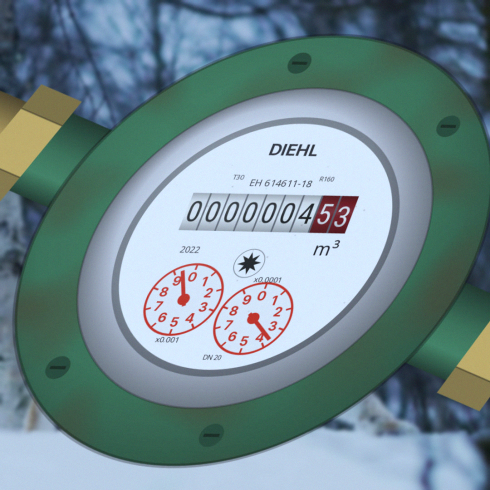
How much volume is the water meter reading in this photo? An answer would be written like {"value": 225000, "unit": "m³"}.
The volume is {"value": 4.5293, "unit": "m³"}
